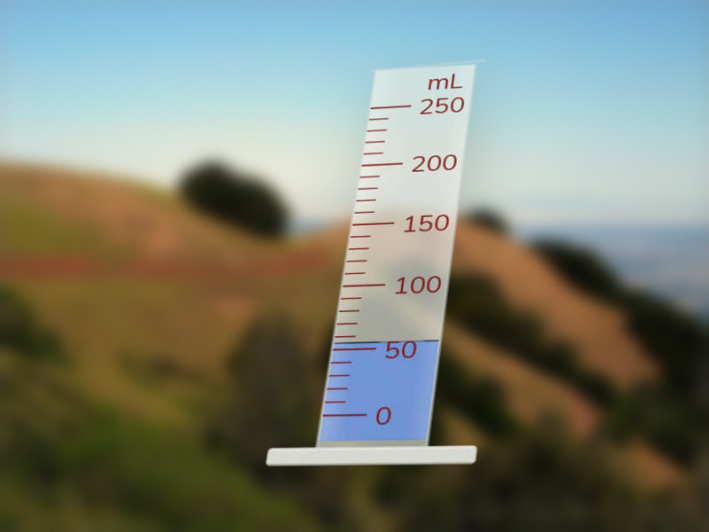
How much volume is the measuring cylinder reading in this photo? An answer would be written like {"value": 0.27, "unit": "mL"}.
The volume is {"value": 55, "unit": "mL"}
